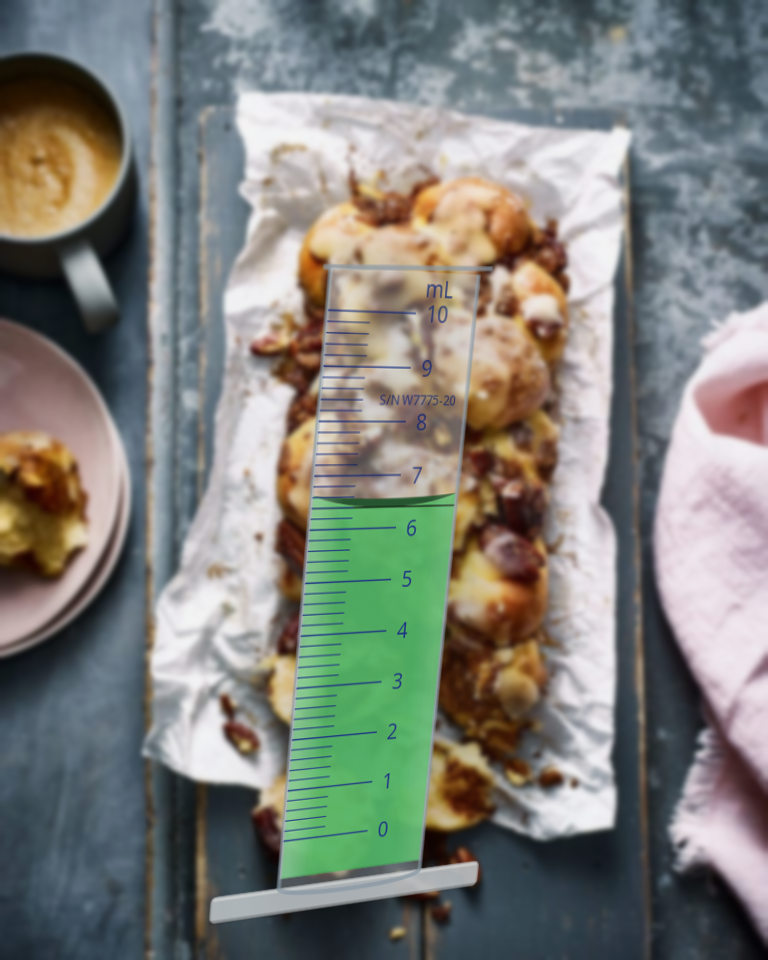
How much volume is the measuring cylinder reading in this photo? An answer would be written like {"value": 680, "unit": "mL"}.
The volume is {"value": 6.4, "unit": "mL"}
